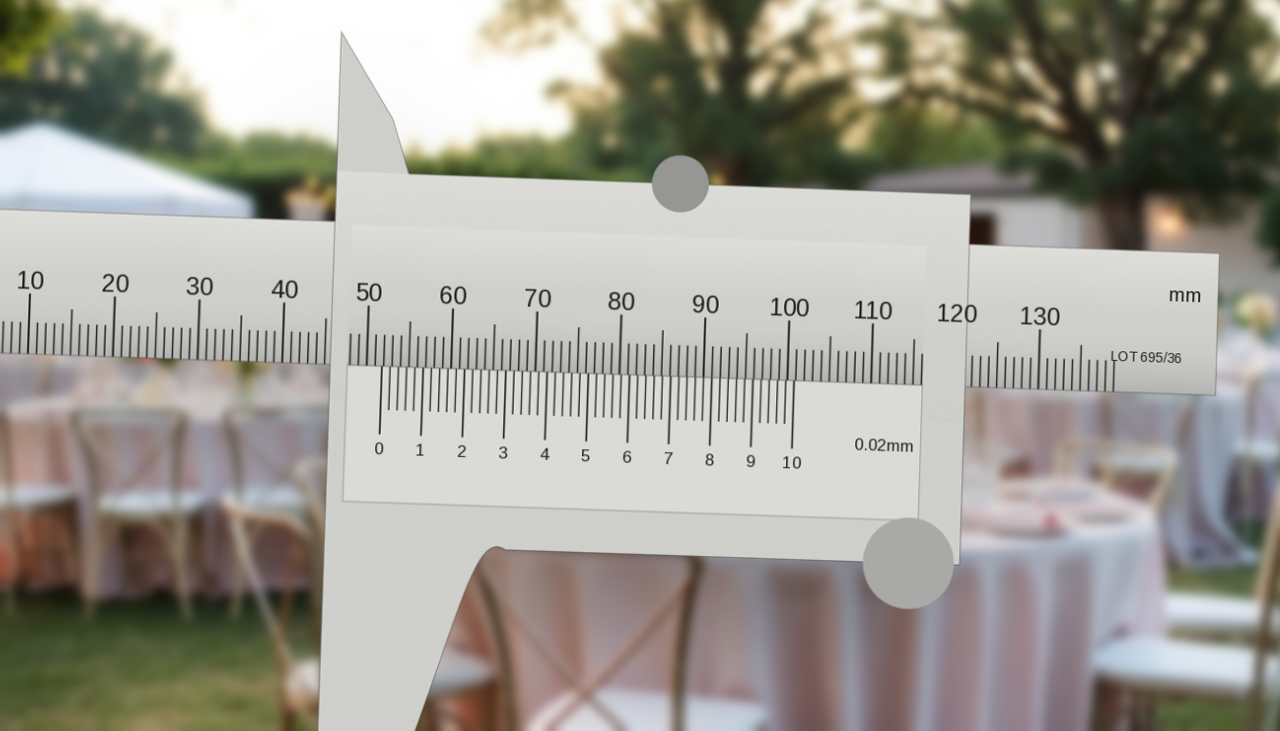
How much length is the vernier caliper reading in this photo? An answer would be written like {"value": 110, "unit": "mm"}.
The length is {"value": 51.8, "unit": "mm"}
